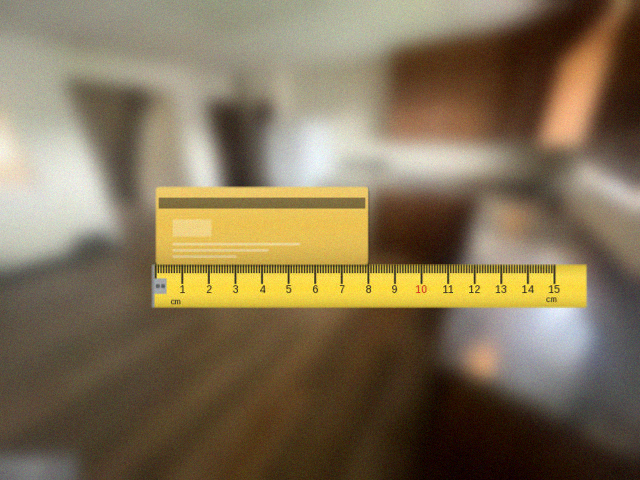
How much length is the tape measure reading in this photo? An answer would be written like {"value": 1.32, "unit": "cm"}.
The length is {"value": 8, "unit": "cm"}
